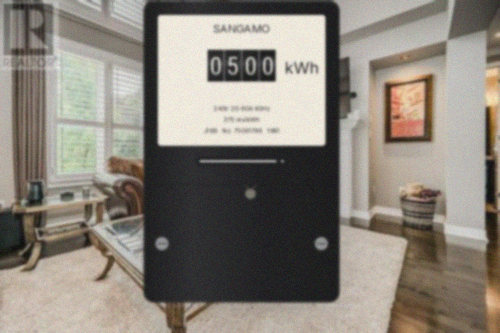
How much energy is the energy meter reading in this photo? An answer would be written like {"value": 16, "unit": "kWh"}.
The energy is {"value": 500, "unit": "kWh"}
